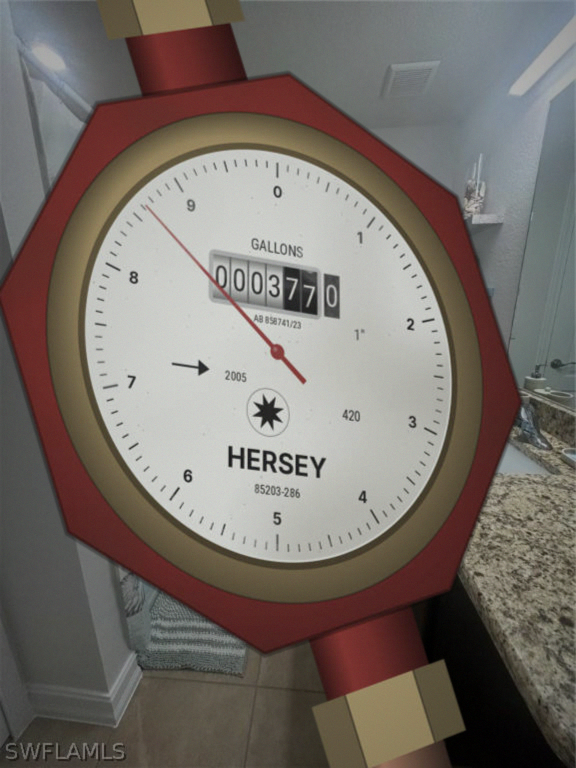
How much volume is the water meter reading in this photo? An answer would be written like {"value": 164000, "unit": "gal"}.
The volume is {"value": 3768.6, "unit": "gal"}
